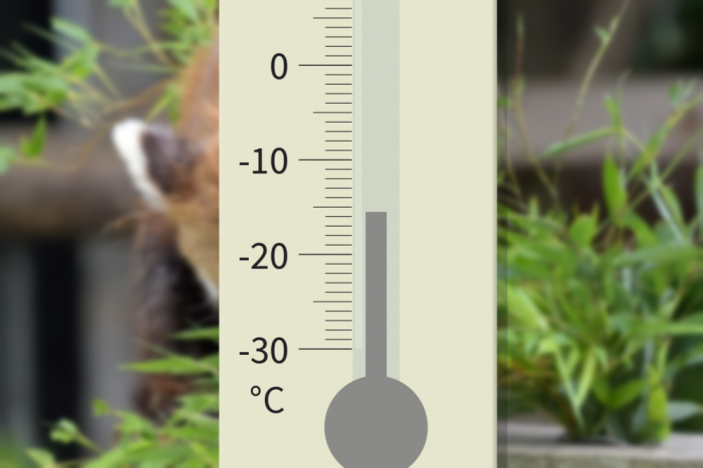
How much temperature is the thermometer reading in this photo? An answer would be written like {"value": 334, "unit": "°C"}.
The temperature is {"value": -15.5, "unit": "°C"}
